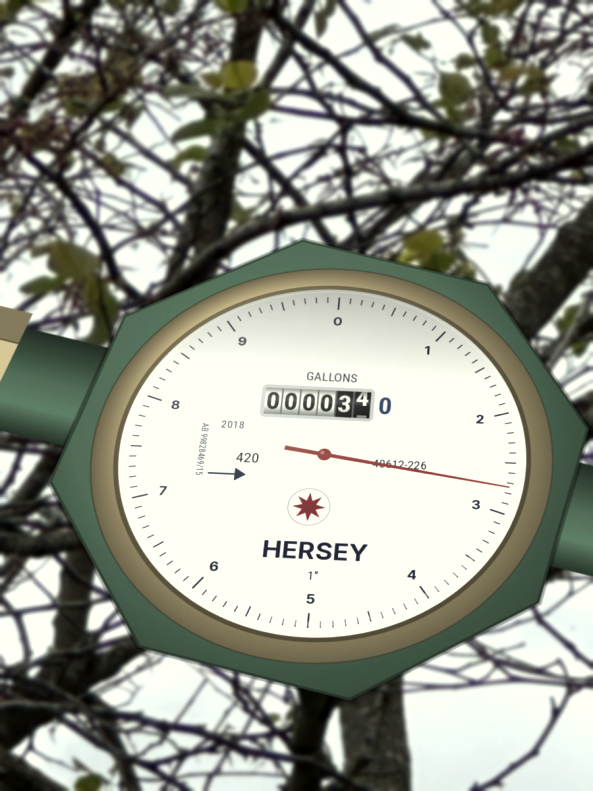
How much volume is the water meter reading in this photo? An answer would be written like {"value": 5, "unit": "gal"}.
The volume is {"value": 342.7, "unit": "gal"}
